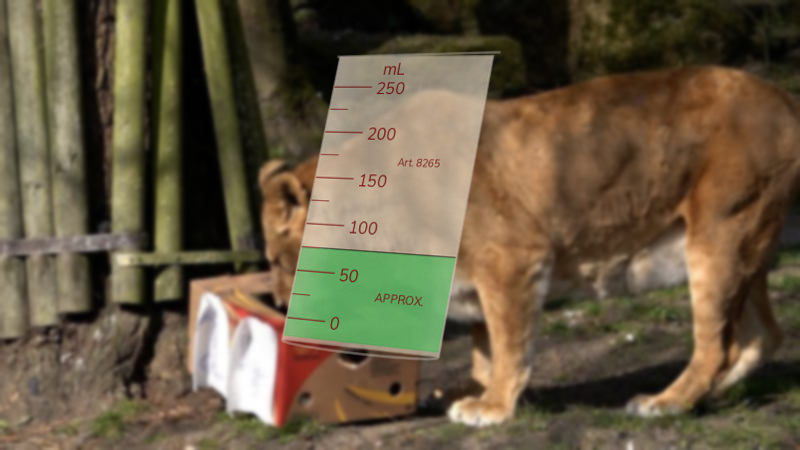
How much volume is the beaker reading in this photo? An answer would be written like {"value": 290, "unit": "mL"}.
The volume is {"value": 75, "unit": "mL"}
